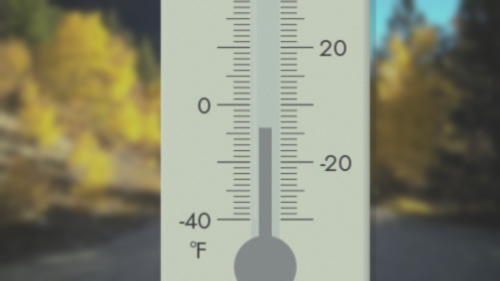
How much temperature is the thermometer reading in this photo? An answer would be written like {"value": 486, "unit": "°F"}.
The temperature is {"value": -8, "unit": "°F"}
